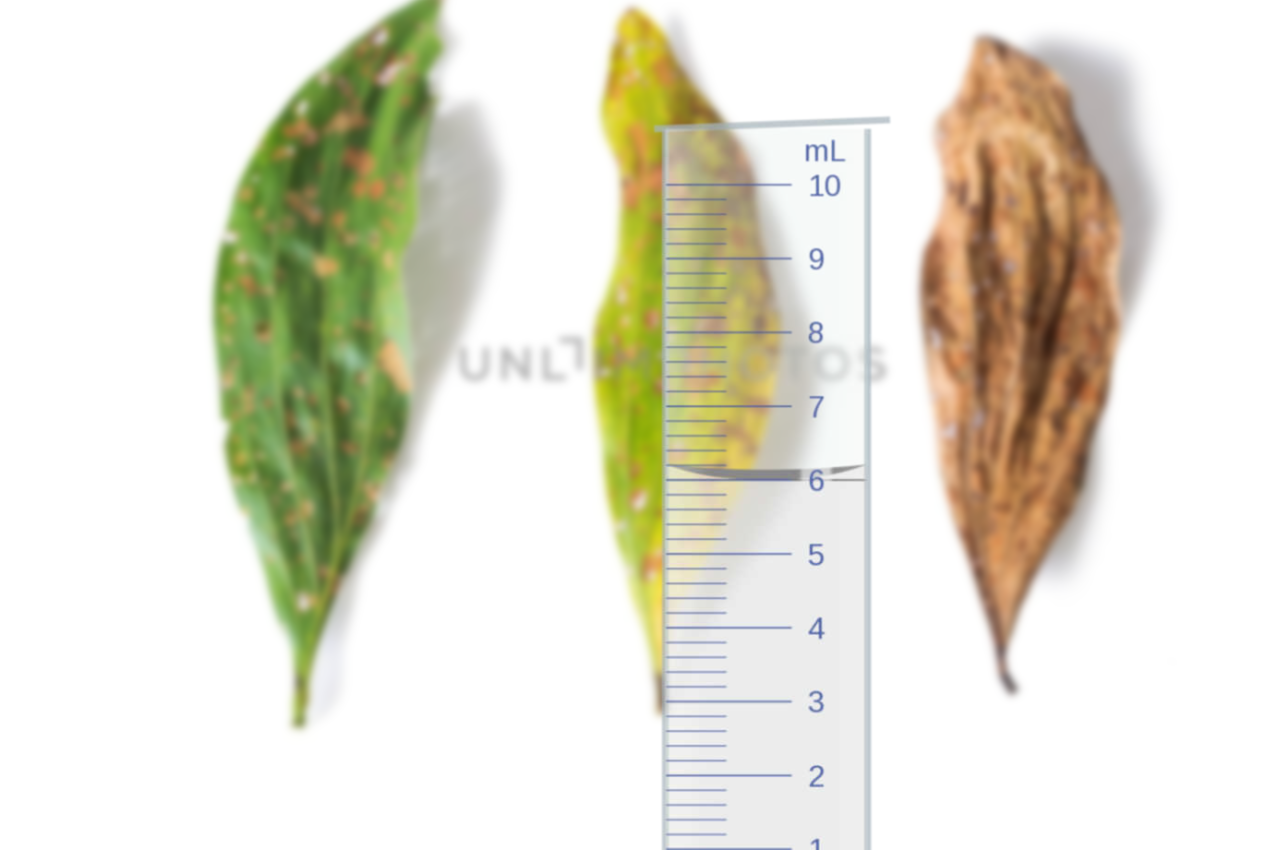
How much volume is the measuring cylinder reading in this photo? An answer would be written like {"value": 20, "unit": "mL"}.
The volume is {"value": 6, "unit": "mL"}
